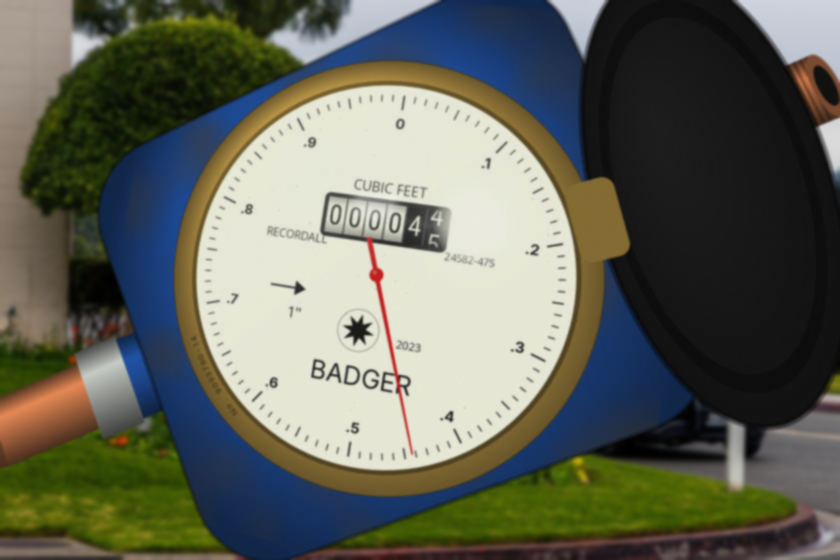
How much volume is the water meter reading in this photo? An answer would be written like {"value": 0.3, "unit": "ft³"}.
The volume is {"value": 44.44, "unit": "ft³"}
